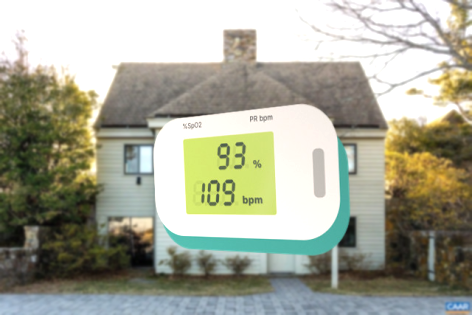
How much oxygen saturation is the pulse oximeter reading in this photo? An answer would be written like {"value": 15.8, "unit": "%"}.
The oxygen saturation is {"value": 93, "unit": "%"}
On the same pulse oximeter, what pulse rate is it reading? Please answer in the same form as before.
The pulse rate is {"value": 109, "unit": "bpm"}
